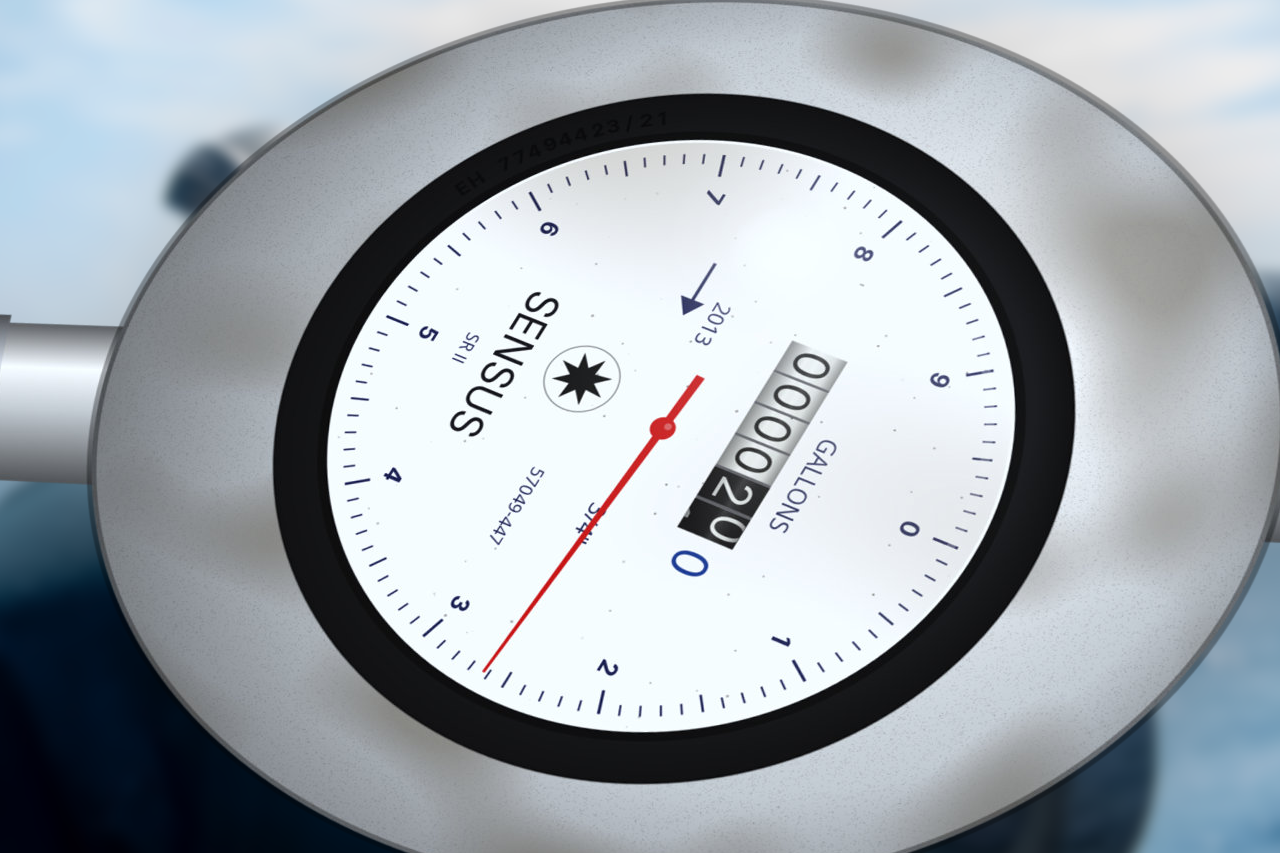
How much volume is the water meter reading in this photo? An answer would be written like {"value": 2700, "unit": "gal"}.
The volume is {"value": 202.6, "unit": "gal"}
